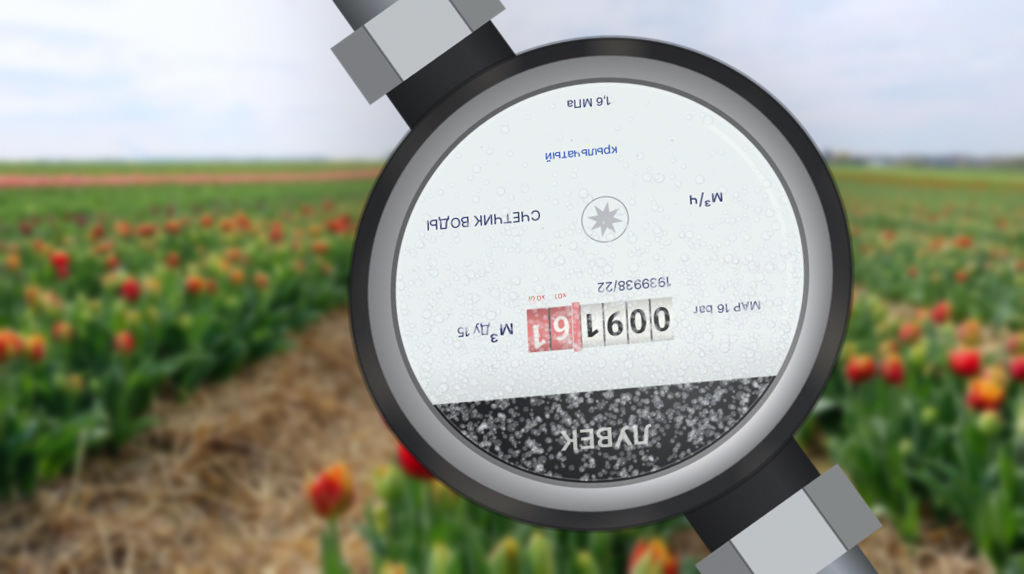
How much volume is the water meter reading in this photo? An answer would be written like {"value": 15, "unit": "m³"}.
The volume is {"value": 91.61, "unit": "m³"}
